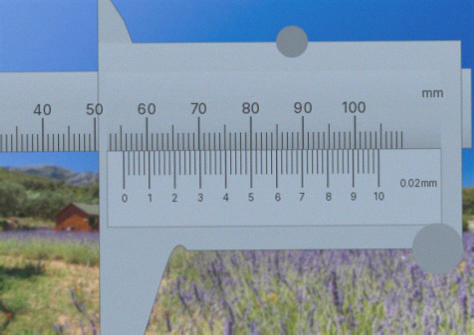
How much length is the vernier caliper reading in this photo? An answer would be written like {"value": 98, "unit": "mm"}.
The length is {"value": 55.5, "unit": "mm"}
